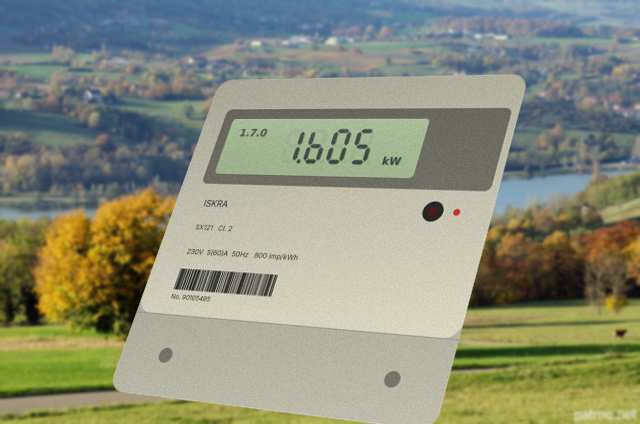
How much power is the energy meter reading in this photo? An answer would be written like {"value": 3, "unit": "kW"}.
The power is {"value": 1.605, "unit": "kW"}
